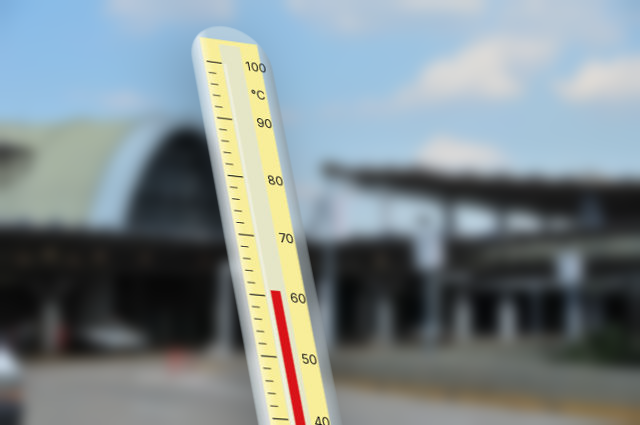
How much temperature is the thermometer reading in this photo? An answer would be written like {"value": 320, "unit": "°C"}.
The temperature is {"value": 61, "unit": "°C"}
